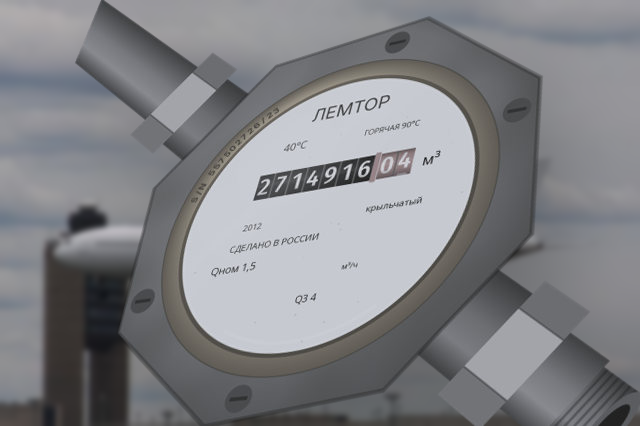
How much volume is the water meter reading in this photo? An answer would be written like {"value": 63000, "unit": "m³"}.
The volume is {"value": 2714916.04, "unit": "m³"}
